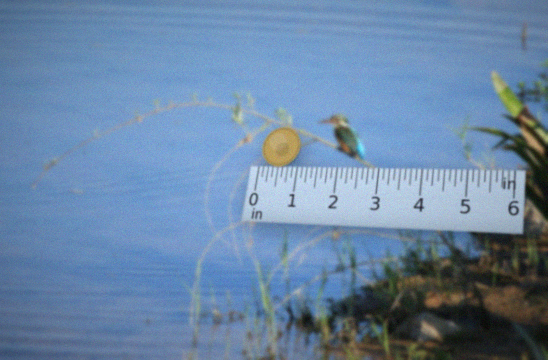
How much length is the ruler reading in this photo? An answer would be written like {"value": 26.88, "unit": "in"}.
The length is {"value": 1, "unit": "in"}
